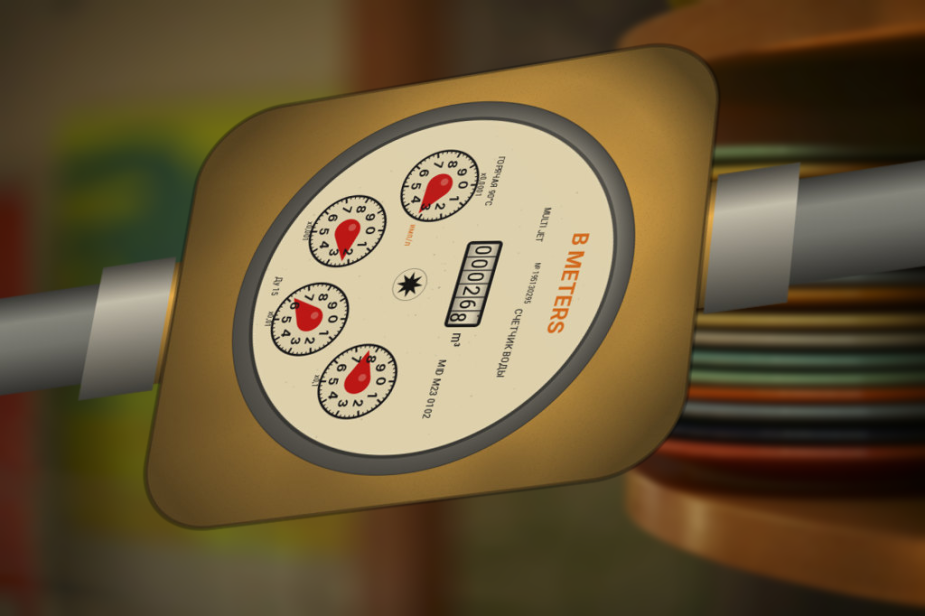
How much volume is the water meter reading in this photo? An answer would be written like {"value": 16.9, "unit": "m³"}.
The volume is {"value": 267.7623, "unit": "m³"}
